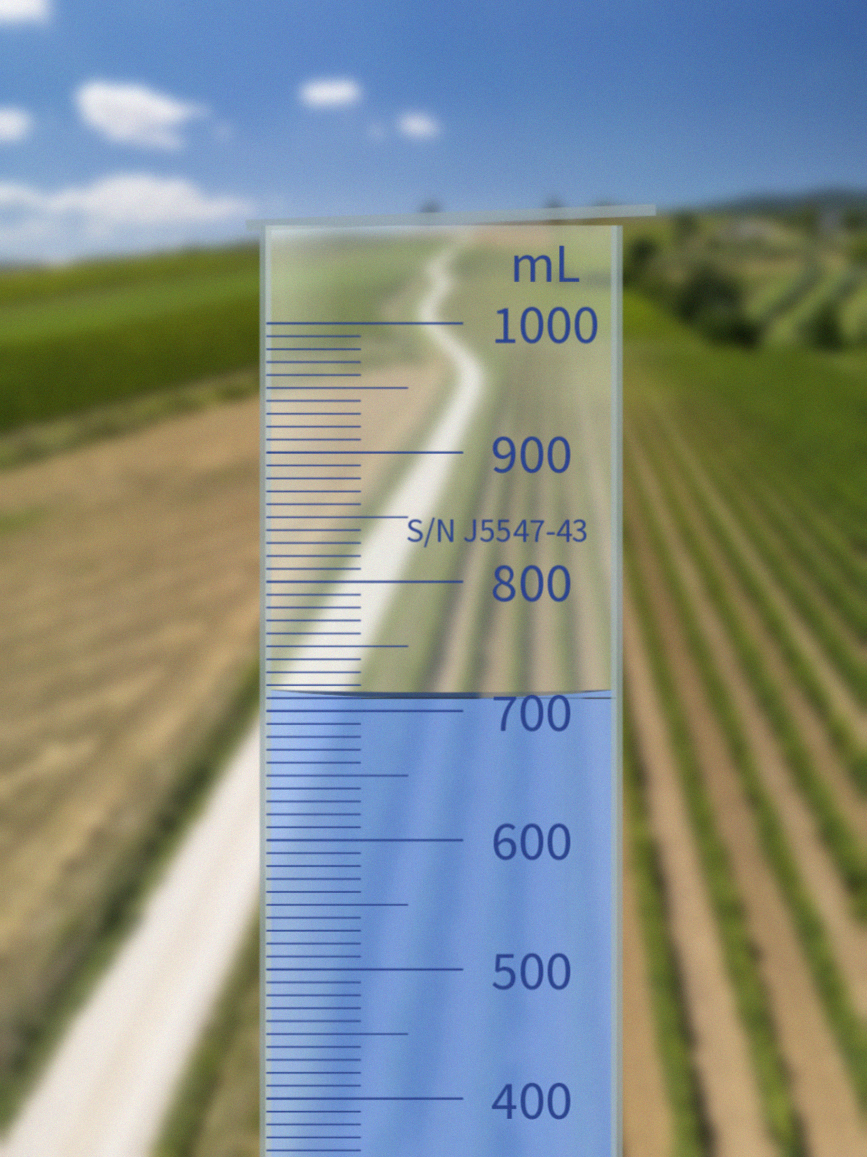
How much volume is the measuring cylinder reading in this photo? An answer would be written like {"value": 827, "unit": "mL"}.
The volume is {"value": 710, "unit": "mL"}
